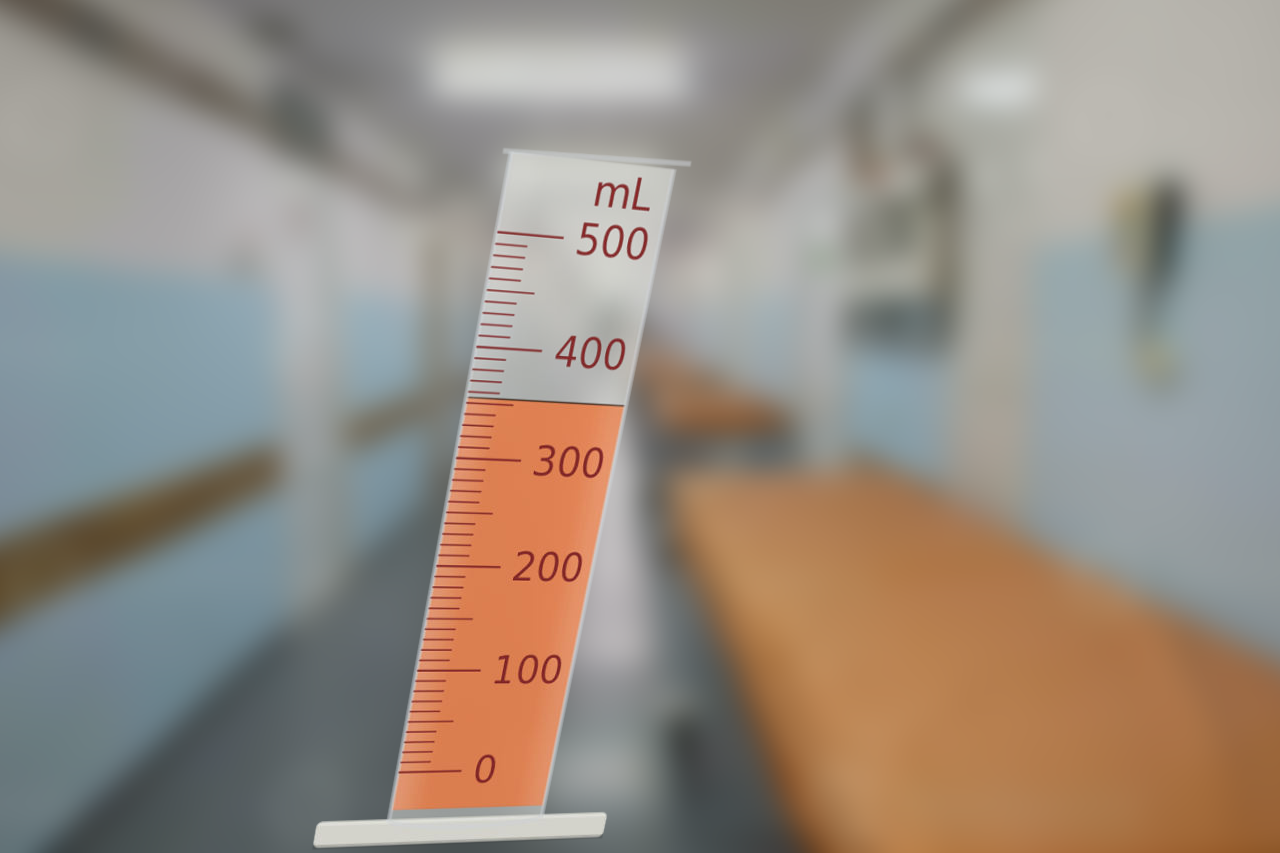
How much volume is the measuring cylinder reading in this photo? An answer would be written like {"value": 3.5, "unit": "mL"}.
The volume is {"value": 355, "unit": "mL"}
